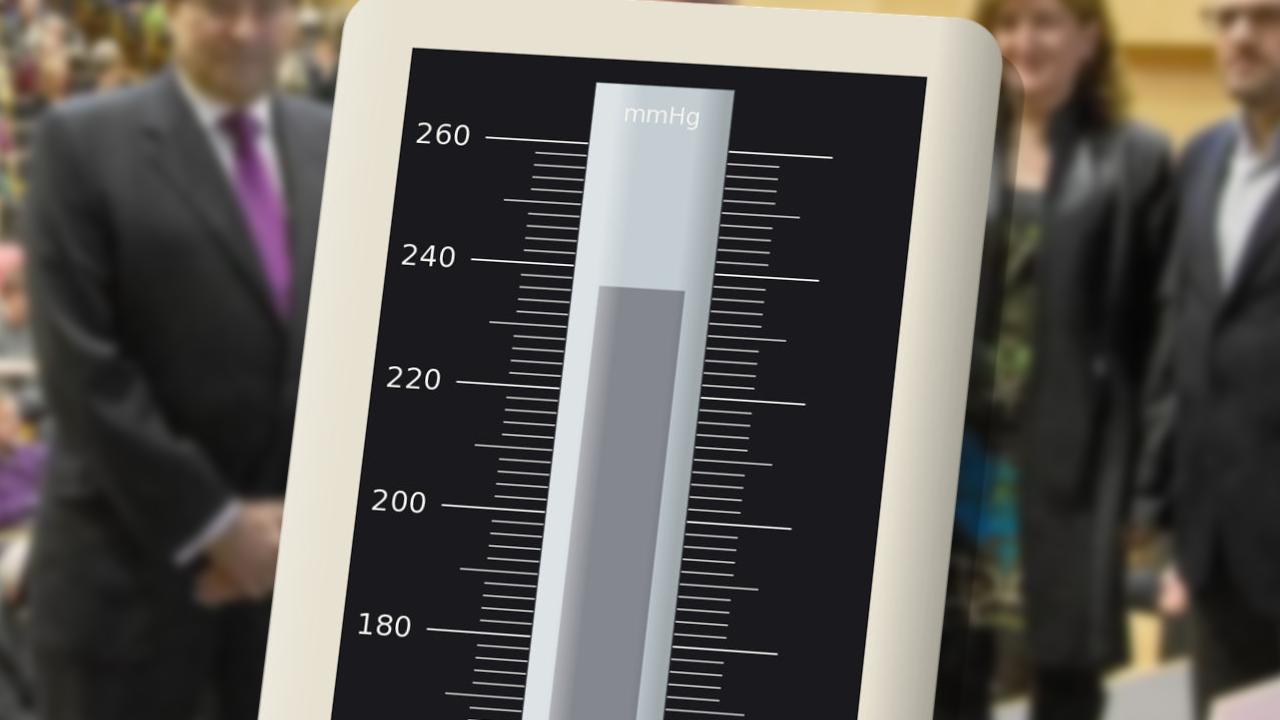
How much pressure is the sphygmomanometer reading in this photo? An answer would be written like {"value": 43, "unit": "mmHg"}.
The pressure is {"value": 237, "unit": "mmHg"}
